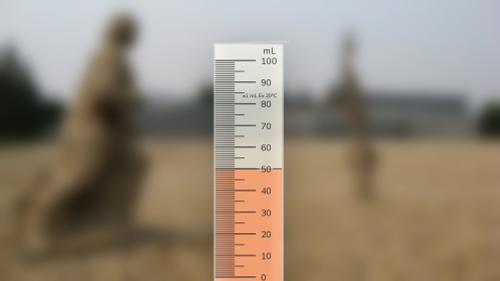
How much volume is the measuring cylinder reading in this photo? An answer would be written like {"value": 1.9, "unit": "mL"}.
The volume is {"value": 50, "unit": "mL"}
